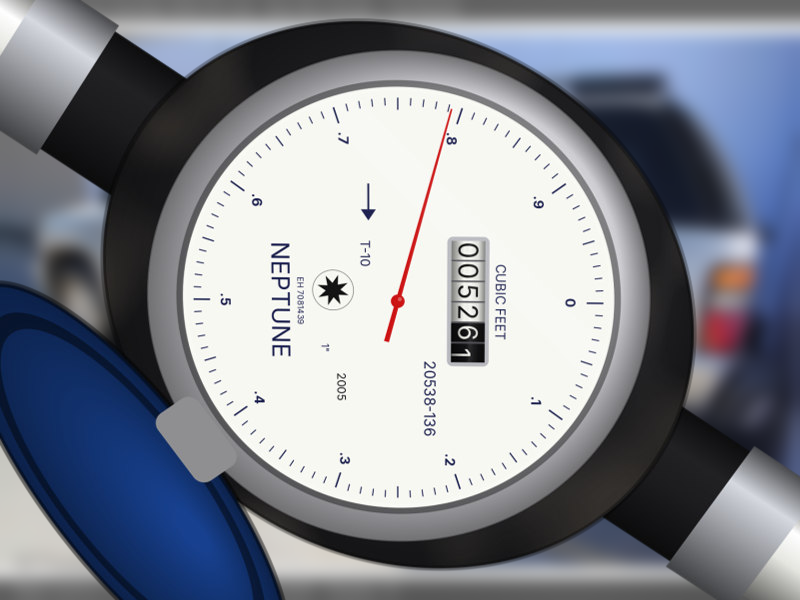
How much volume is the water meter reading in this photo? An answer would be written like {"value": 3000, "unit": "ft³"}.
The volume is {"value": 5260.79, "unit": "ft³"}
